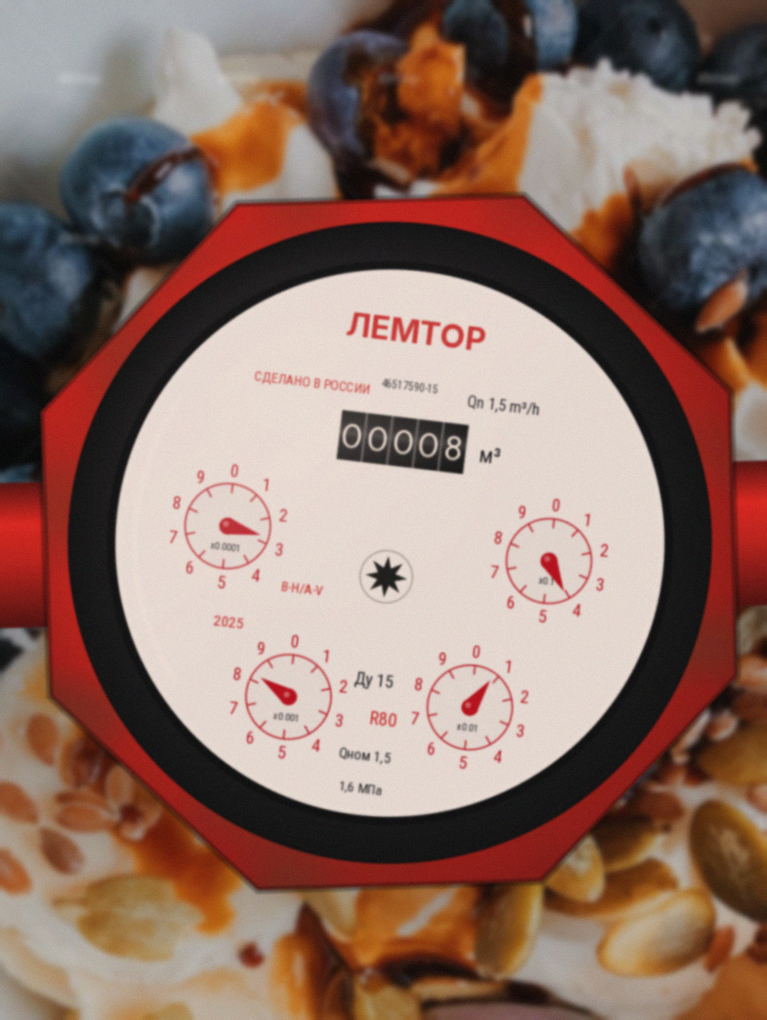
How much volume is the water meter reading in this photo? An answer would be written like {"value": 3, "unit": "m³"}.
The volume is {"value": 8.4082, "unit": "m³"}
